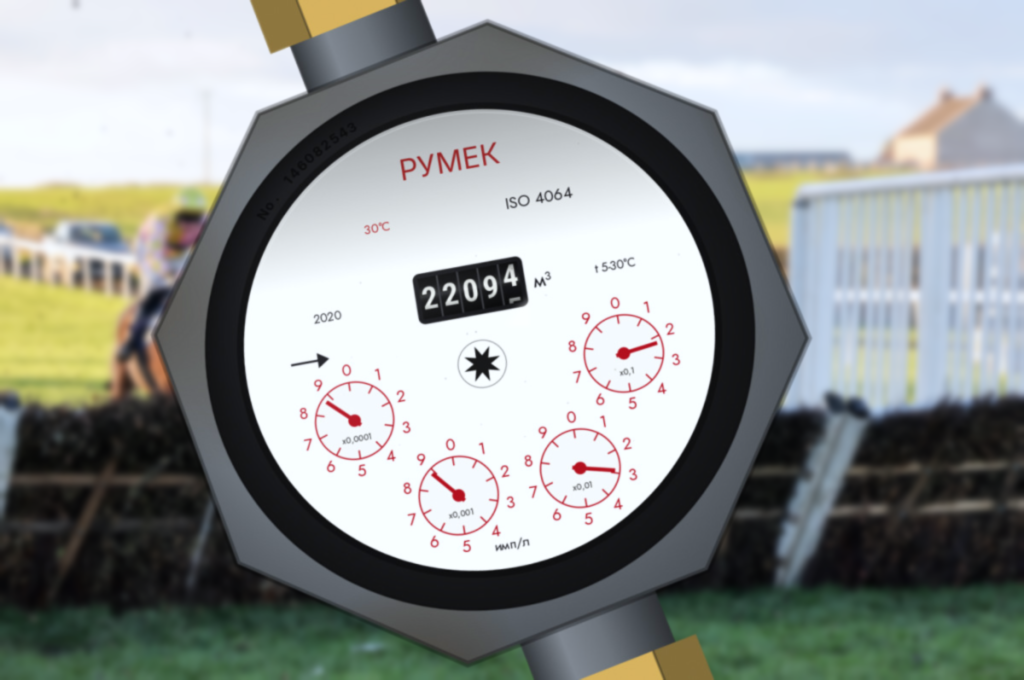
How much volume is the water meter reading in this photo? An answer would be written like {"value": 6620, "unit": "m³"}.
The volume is {"value": 22094.2288, "unit": "m³"}
